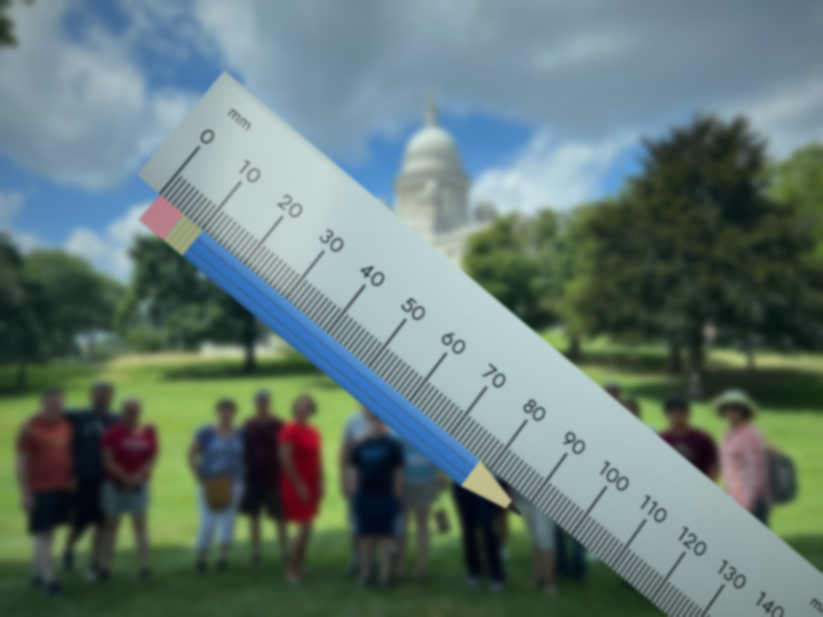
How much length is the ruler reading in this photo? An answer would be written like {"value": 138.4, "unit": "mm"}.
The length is {"value": 90, "unit": "mm"}
